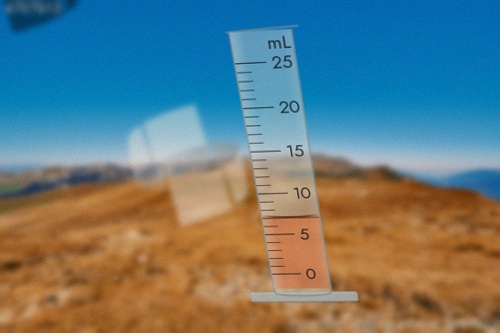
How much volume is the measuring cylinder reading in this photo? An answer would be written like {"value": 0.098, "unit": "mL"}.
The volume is {"value": 7, "unit": "mL"}
